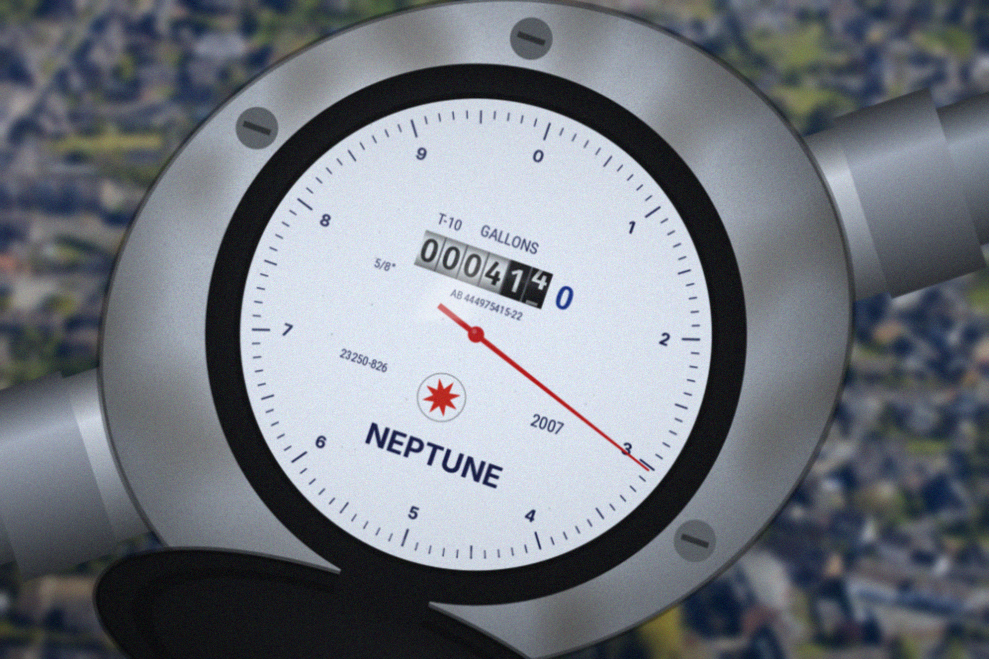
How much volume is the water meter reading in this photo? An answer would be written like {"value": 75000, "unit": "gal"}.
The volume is {"value": 4143.0, "unit": "gal"}
